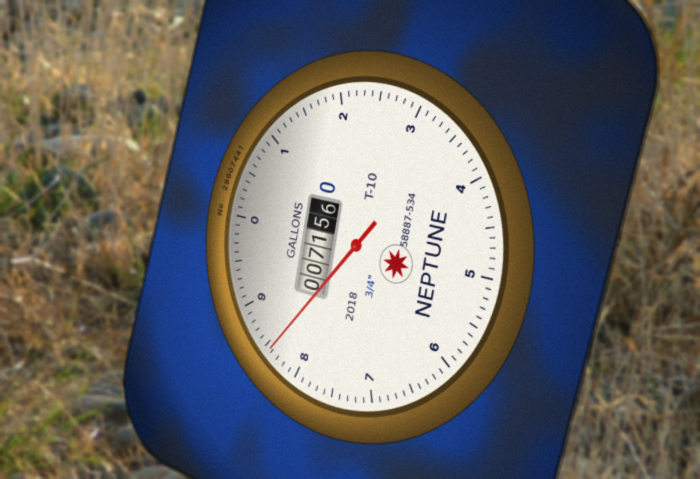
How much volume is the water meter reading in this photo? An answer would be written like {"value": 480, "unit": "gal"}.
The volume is {"value": 71558.4, "unit": "gal"}
